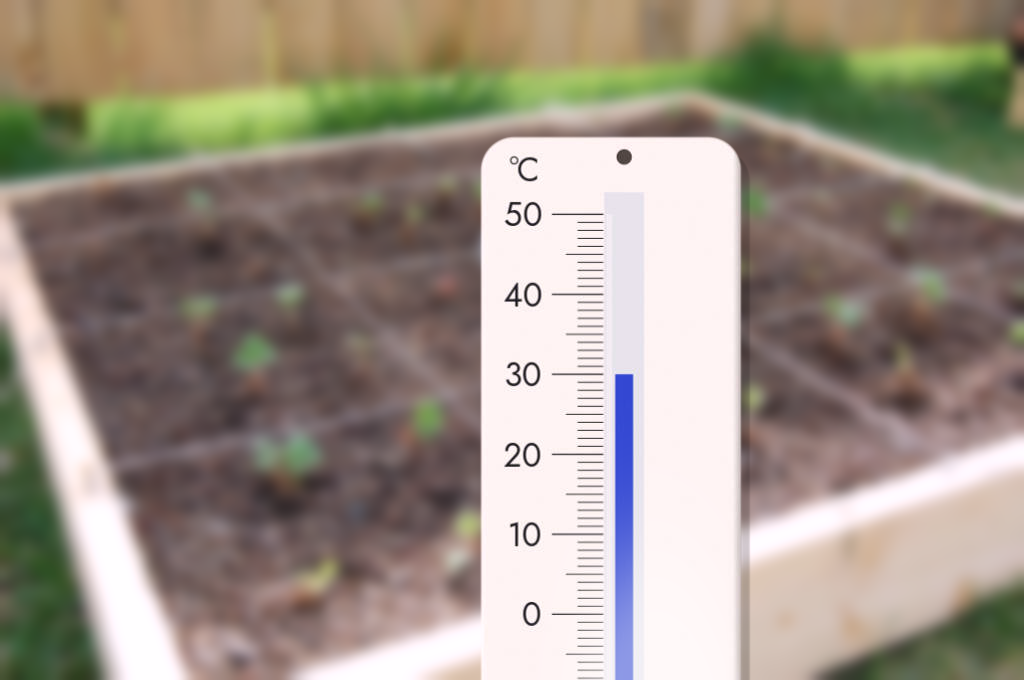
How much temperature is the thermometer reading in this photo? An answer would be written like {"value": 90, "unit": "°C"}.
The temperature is {"value": 30, "unit": "°C"}
